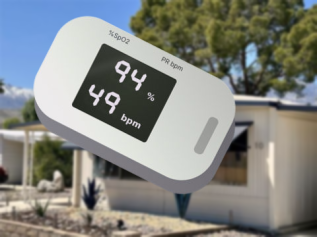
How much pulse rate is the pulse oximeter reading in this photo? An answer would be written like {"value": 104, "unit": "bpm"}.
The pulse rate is {"value": 49, "unit": "bpm"}
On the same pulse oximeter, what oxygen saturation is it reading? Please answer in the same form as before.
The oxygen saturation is {"value": 94, "unit": "%"}
